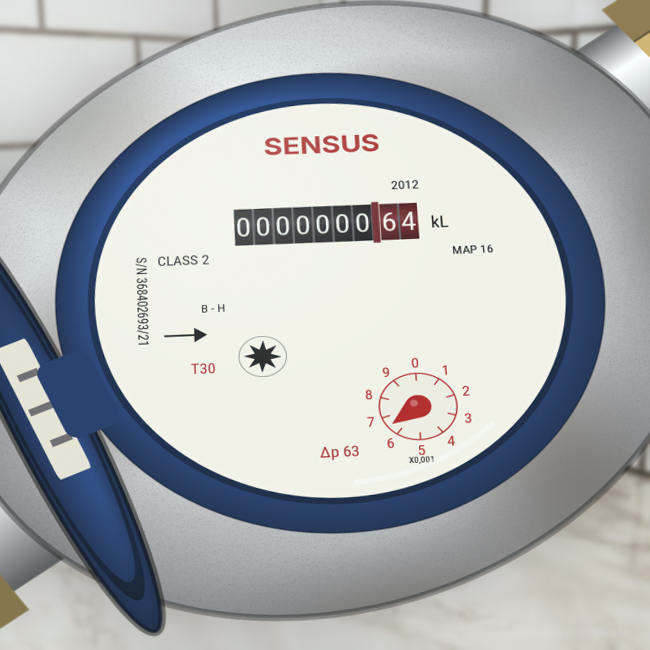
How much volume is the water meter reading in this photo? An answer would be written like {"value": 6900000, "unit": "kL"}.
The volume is {"value": 0.646, "unit": "kL"}
